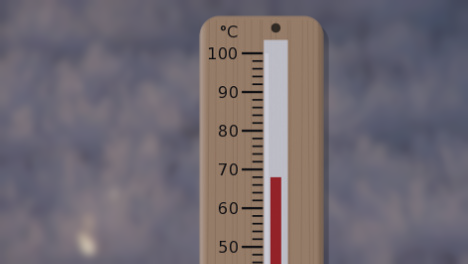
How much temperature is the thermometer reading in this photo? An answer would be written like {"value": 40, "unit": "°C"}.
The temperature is {"value": 68, "unit": "°C"}
